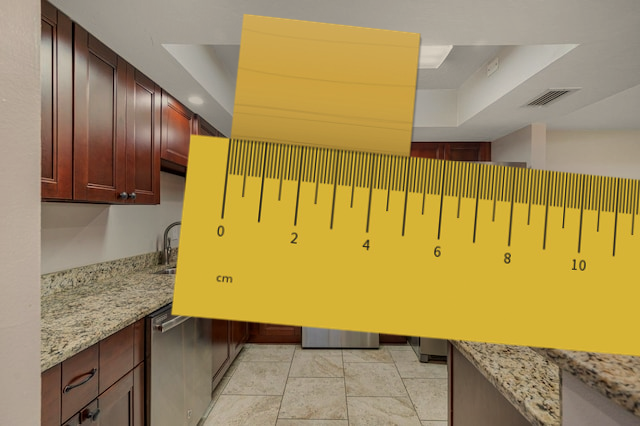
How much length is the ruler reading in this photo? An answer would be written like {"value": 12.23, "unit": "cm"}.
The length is {"value": 5, "unit": "cm"}
